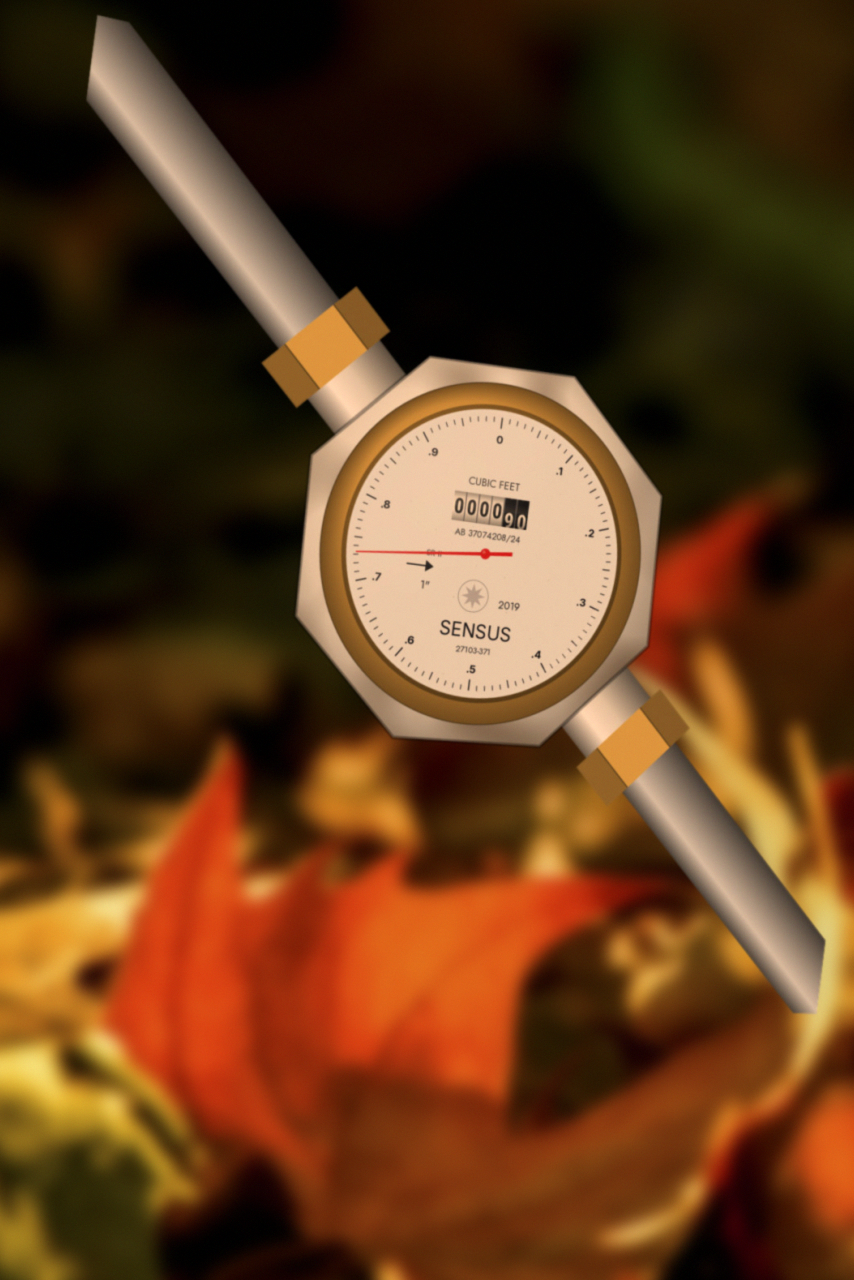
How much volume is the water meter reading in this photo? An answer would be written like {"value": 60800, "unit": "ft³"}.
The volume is {"value": 89.73, "unit": "ft³"}
